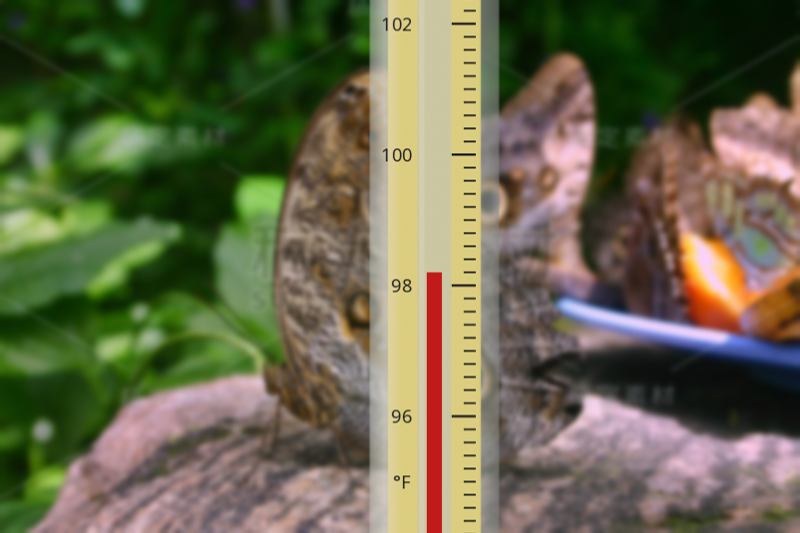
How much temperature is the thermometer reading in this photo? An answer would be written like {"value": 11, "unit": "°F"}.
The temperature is {"value": 98.2, "unit": "°F"}
